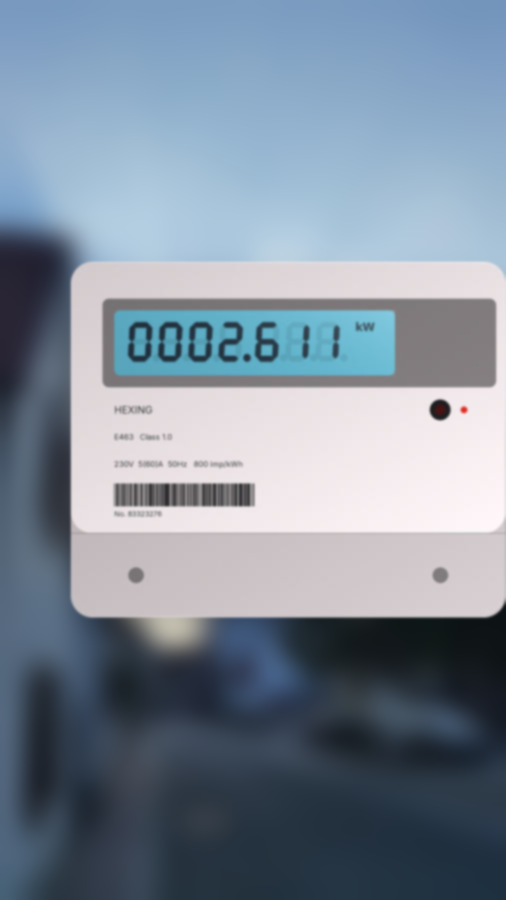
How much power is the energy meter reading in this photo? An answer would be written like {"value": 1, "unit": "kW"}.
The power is {"value": 2.611, "unit": "kW"}
